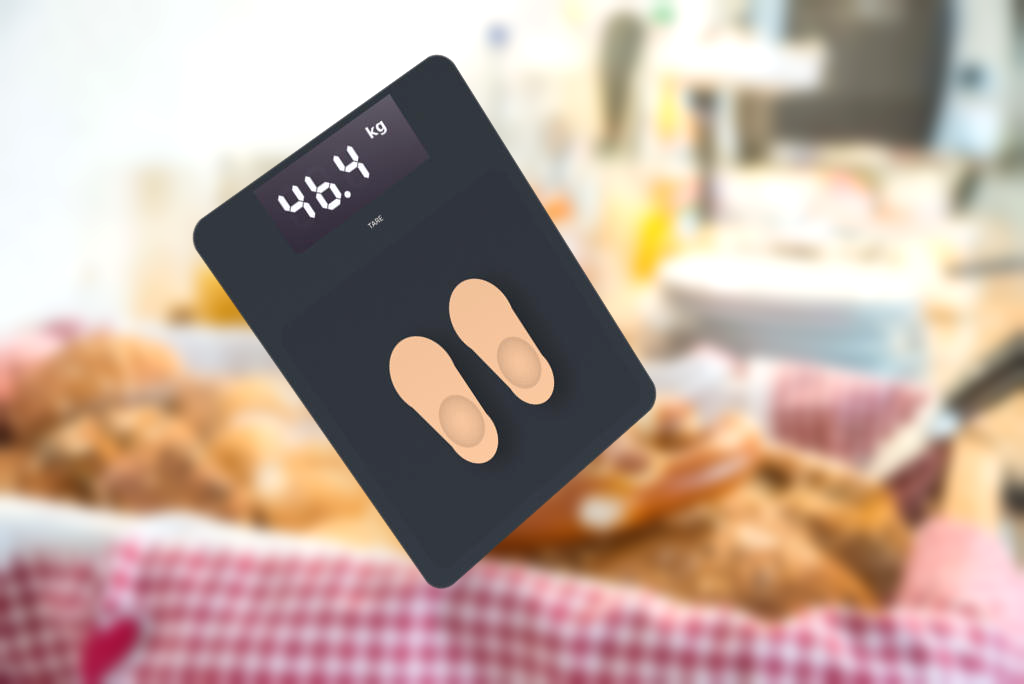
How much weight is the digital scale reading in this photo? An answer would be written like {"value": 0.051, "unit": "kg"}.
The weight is {"value": 46.4, "unit": "kg"}
